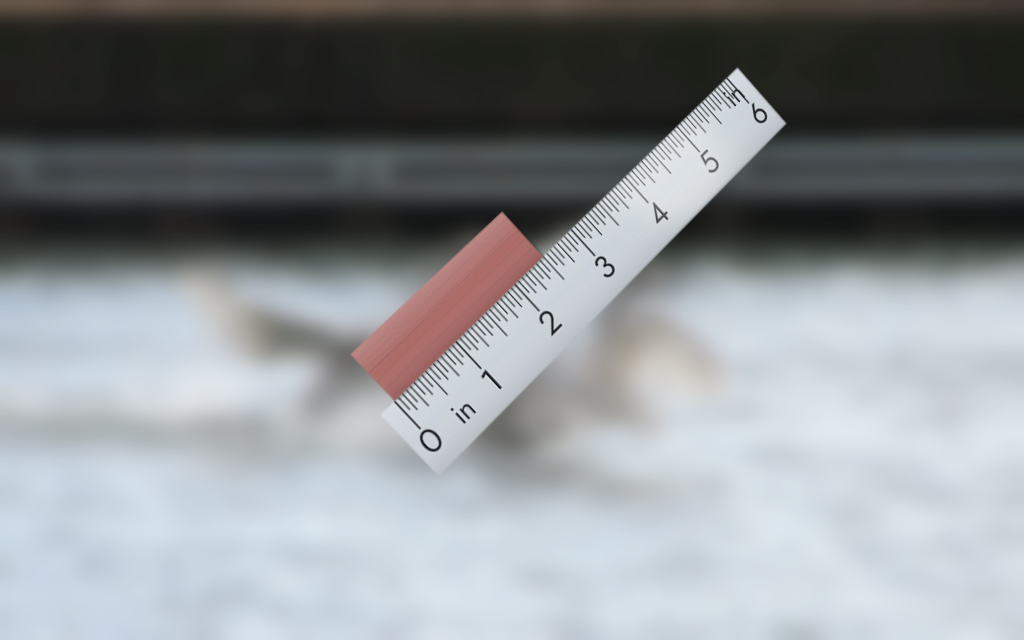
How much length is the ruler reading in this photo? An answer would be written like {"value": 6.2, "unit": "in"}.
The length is {"value": 2.5, "unit": "in"}
